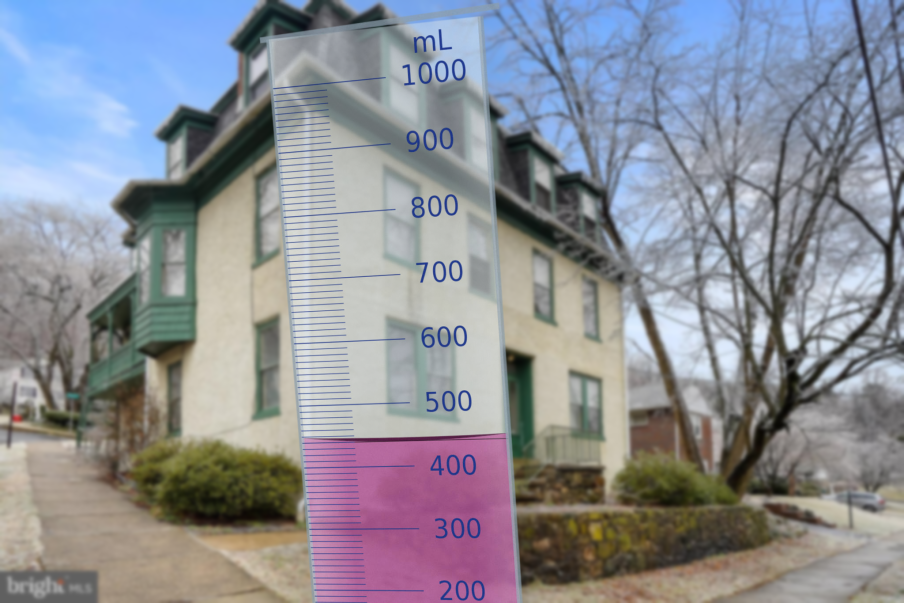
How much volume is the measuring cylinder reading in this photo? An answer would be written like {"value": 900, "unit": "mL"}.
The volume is {"value": 440, "unit": "mL"}
